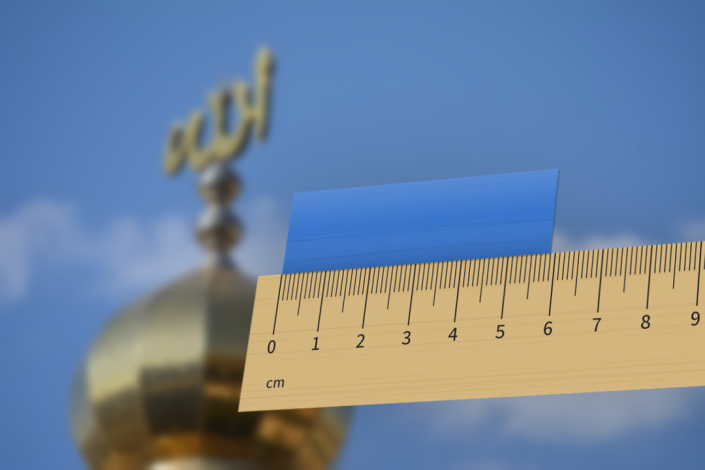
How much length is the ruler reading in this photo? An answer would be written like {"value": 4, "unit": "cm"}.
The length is {"value": 5.9, "unit": "cm"}
